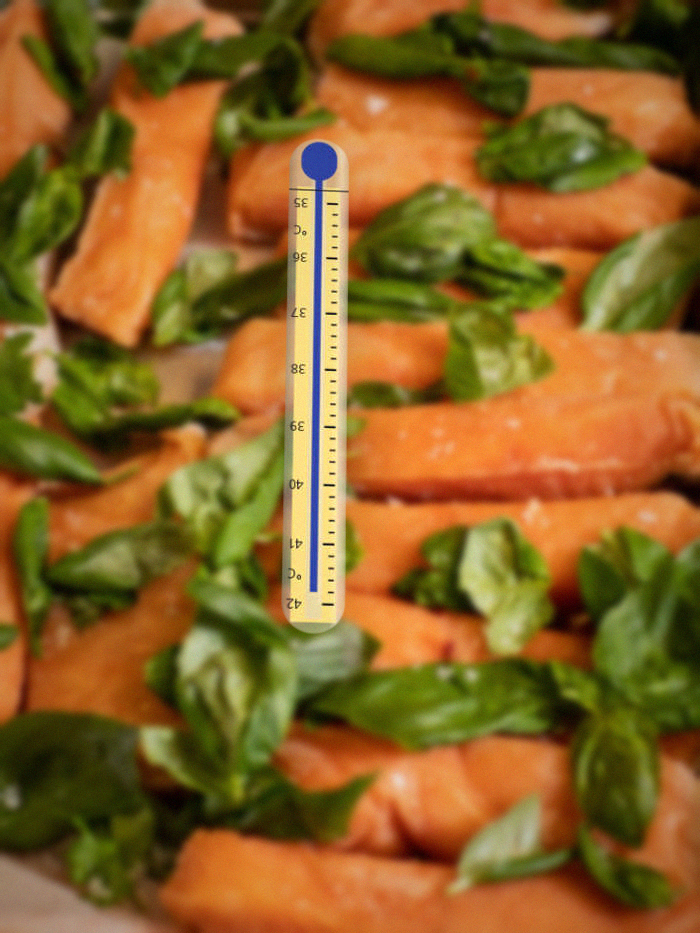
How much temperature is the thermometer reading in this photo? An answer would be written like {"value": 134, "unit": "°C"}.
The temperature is {"value": 41.8, "unit": "°C"}
